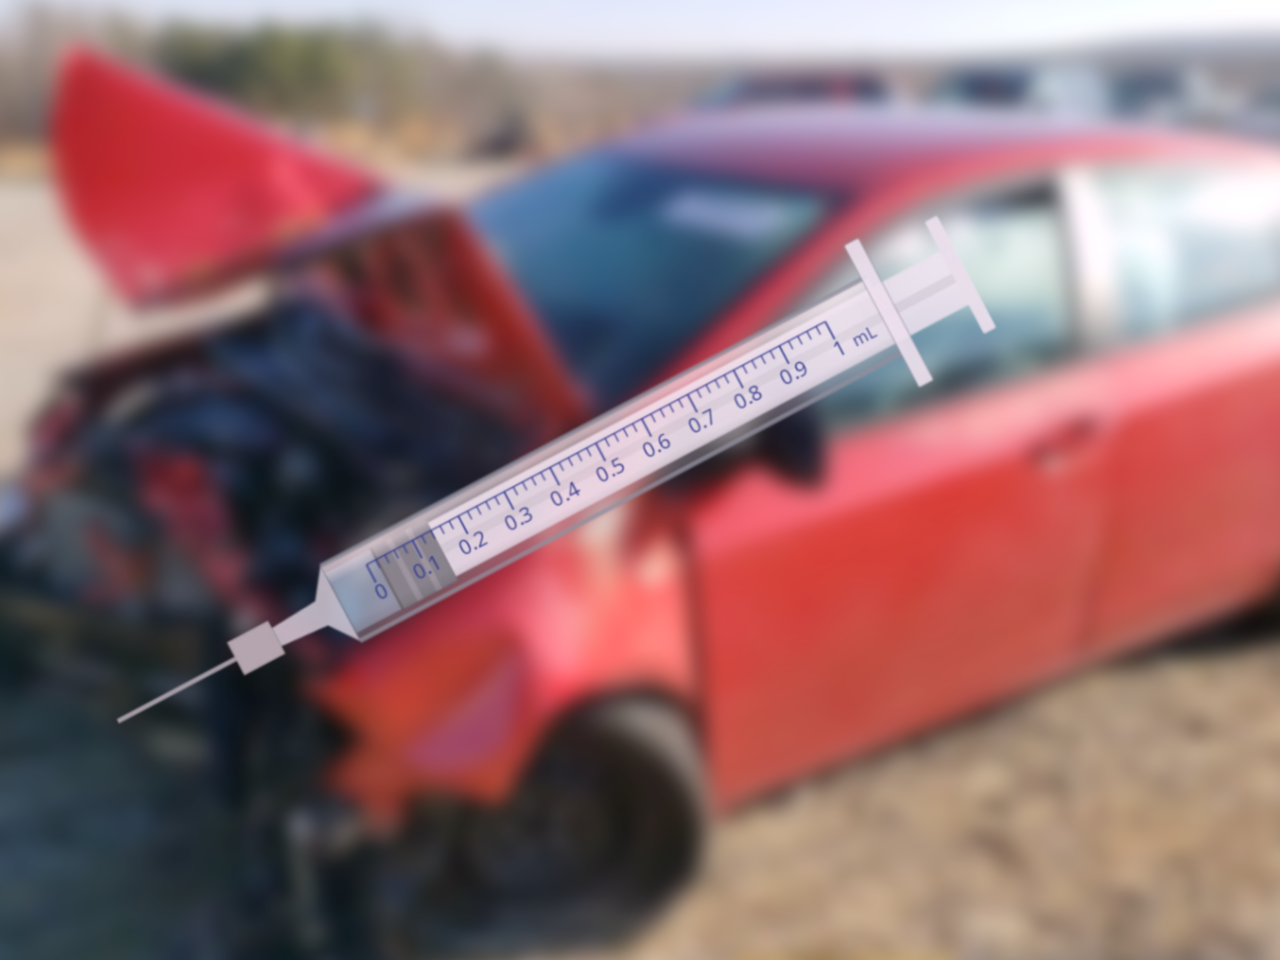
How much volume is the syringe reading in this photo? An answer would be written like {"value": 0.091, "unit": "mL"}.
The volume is {"value": 0.02, "unit": "mL"}
